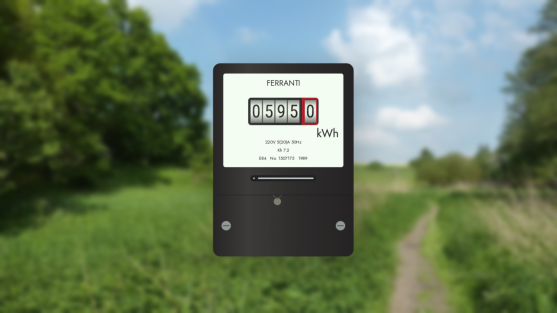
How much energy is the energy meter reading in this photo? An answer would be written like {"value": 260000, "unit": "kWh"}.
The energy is {"value": 595.0, "unit": "kWh"}
